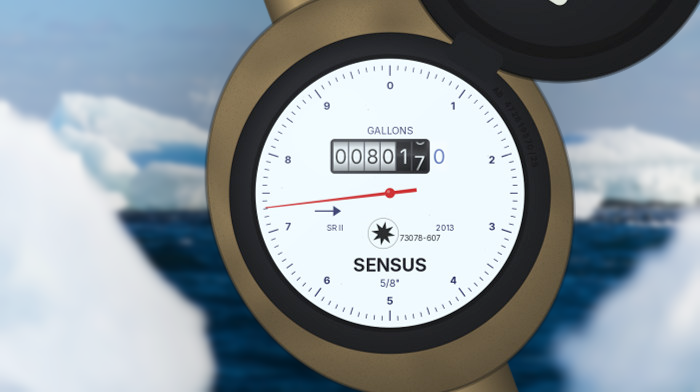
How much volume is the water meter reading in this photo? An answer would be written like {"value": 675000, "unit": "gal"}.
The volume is {"value": 80167.3, "unit": "gal"}
